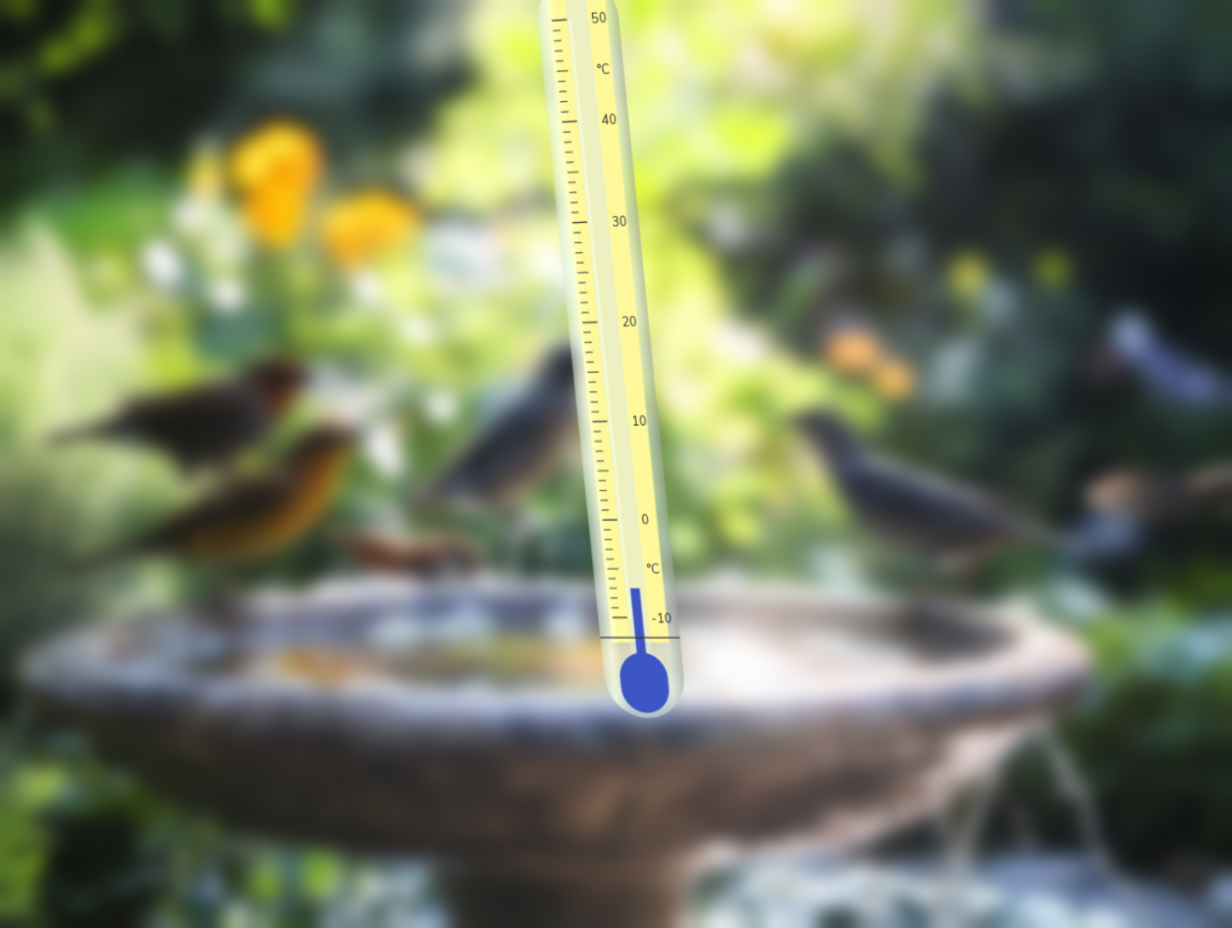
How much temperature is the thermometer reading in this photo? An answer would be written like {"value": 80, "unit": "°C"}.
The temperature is {"value": -7, "unit": "°C"}
